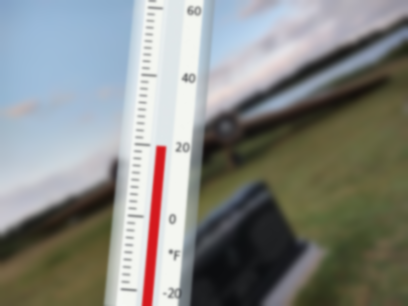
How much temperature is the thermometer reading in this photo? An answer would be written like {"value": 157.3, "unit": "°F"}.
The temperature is {"value": 20, "unit": "°F"}
